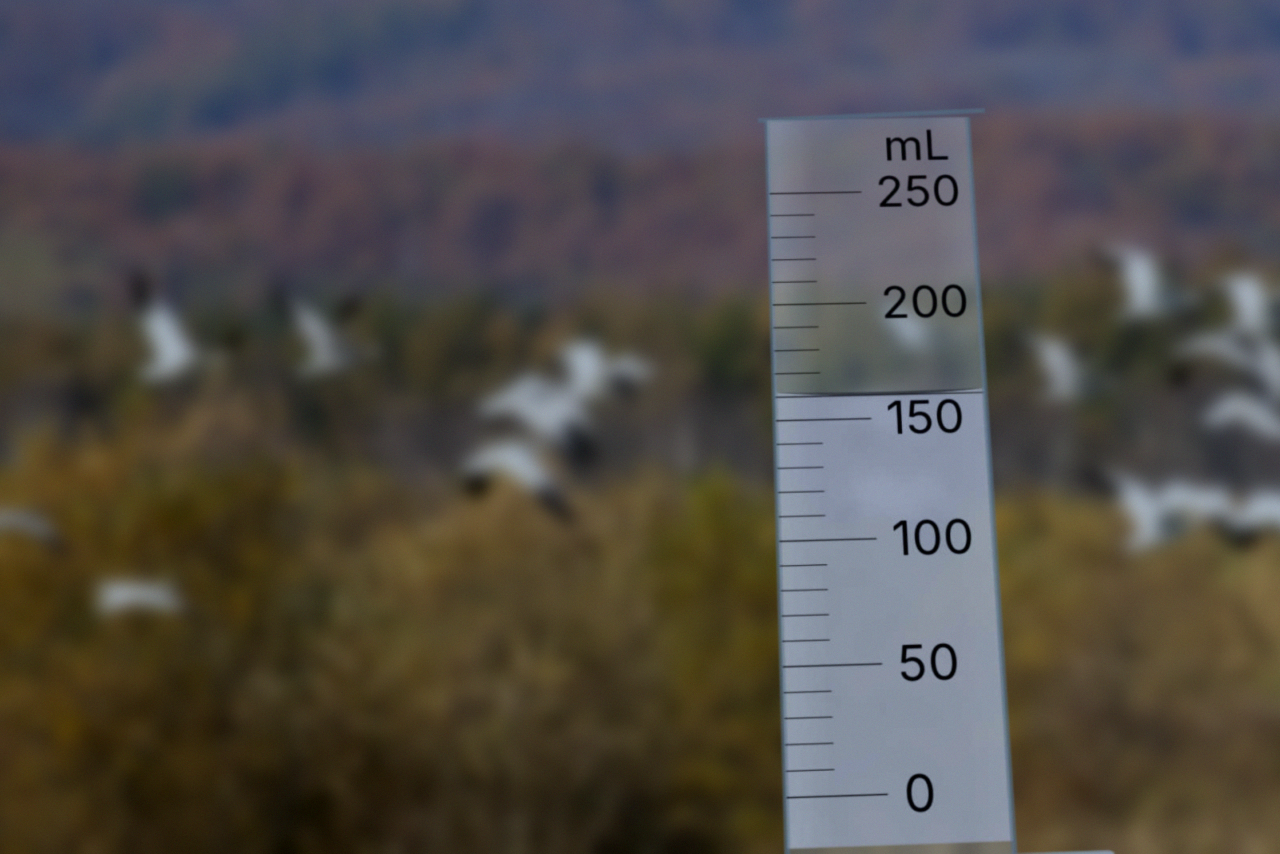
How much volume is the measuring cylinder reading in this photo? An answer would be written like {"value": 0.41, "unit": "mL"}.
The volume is {"value": 160, "unit": "mL"}
